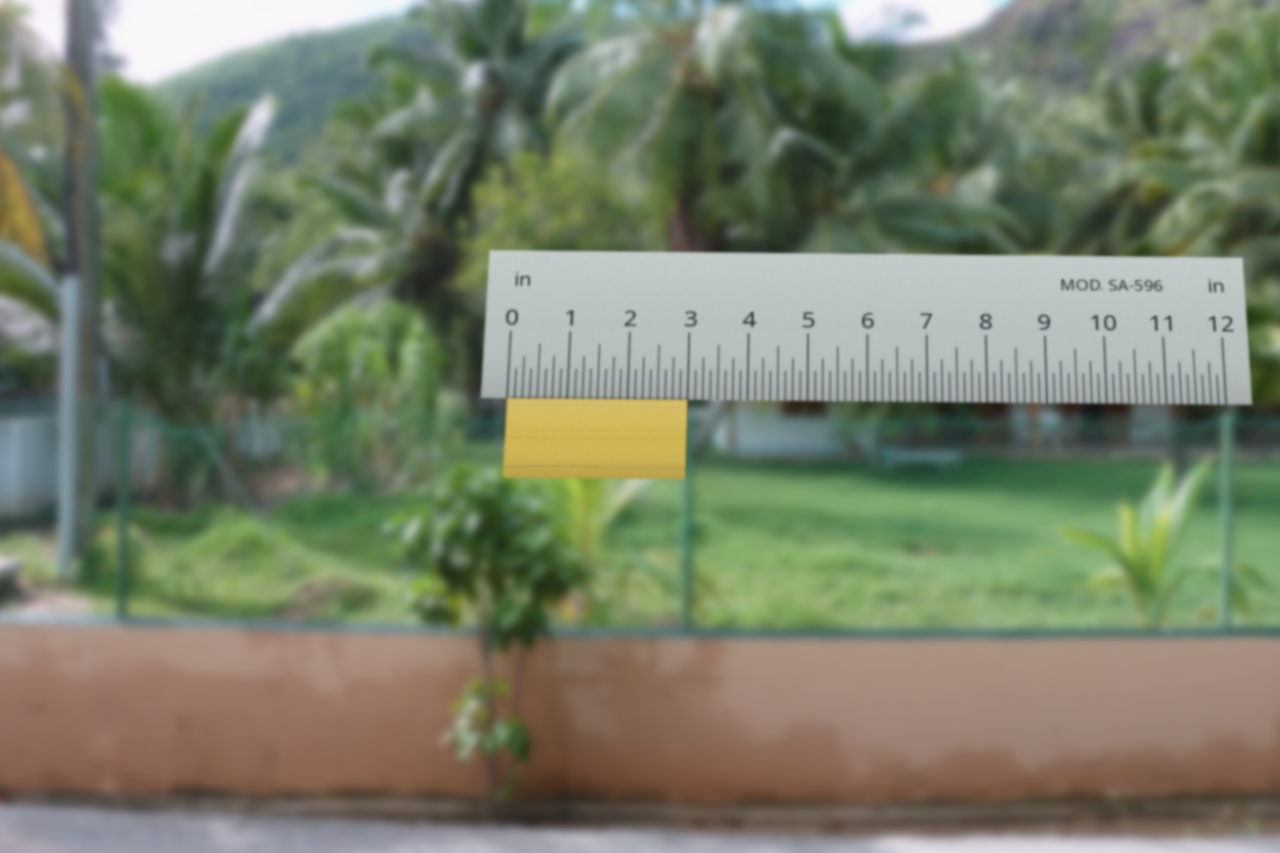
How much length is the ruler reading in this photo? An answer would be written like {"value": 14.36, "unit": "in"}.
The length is {"value": 3, "unit": "in"}
